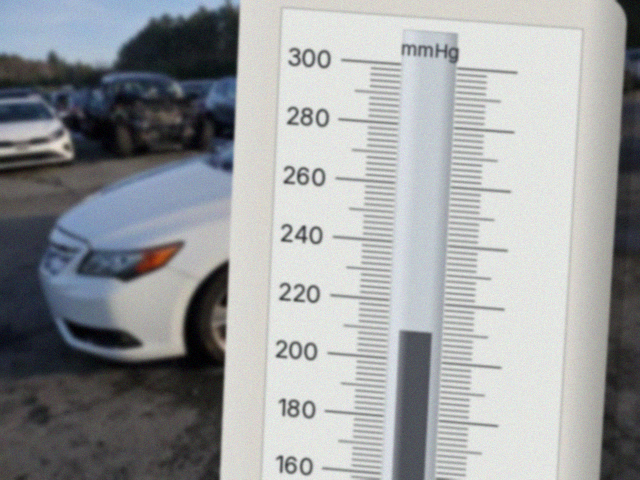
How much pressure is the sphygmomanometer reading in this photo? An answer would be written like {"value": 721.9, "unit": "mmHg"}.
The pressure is {"value": 210, "unit": "mmHg"}
